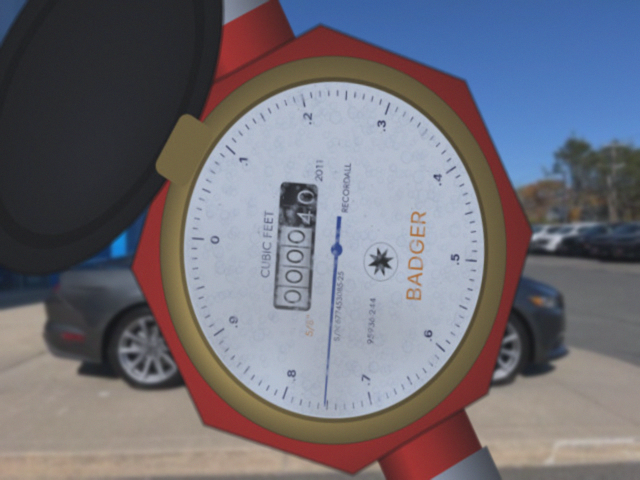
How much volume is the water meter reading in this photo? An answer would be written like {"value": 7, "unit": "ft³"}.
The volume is {"value": 39.75, "unit": "ft³"}
